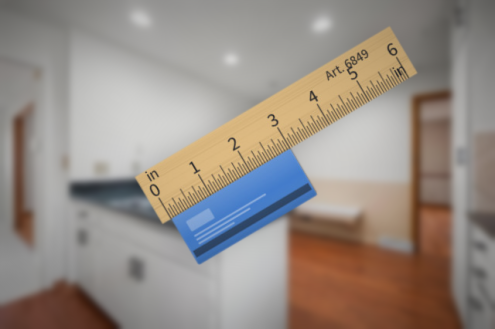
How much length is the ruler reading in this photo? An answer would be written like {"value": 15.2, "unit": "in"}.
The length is {"value": 3, "unit": "in"}
